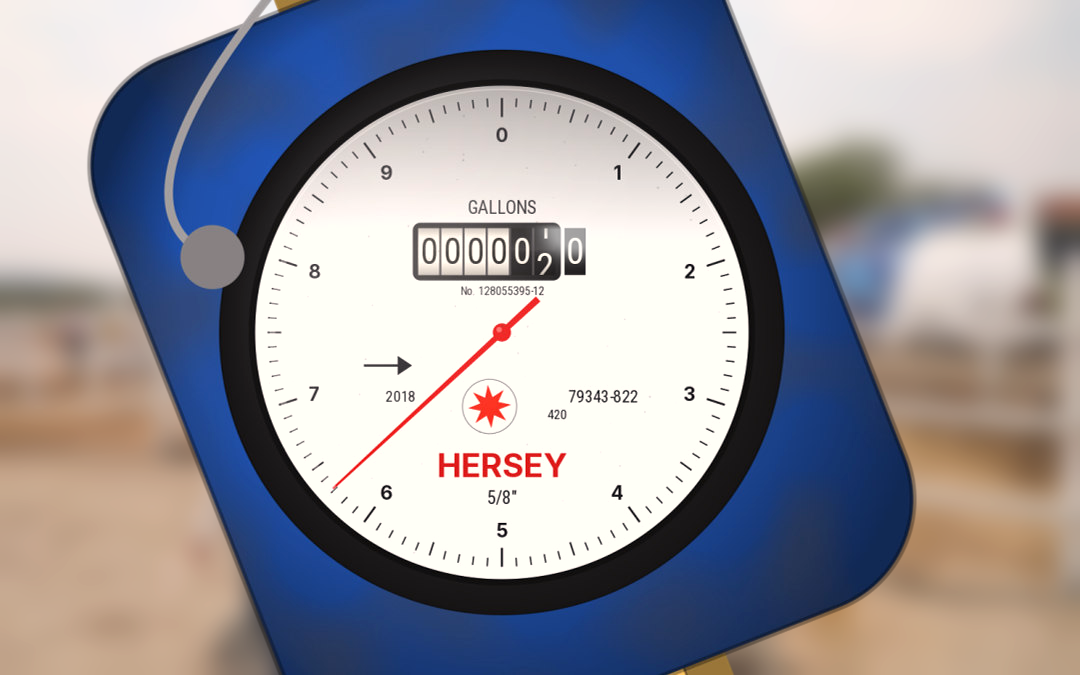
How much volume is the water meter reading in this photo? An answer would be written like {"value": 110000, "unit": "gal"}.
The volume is {"value": 16.3, "unit": "gal"}
